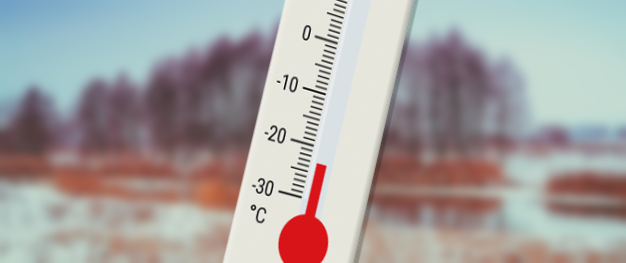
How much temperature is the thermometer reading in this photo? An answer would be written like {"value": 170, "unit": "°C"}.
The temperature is {"value": -23, "unit": "°C"}
